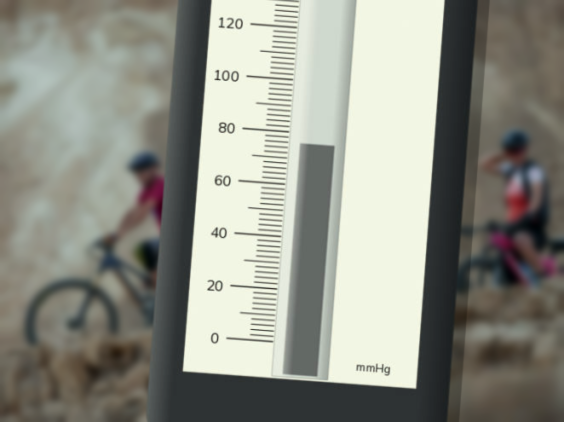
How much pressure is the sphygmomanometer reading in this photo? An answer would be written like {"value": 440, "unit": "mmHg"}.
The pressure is {"value": 76, "unit": "mmHg"}
